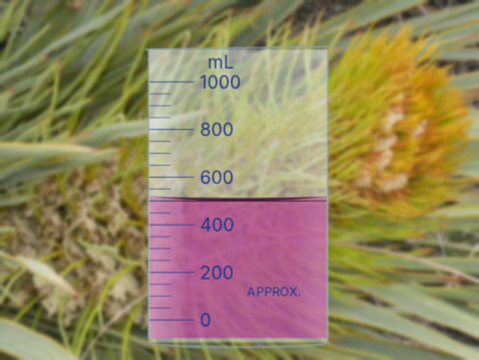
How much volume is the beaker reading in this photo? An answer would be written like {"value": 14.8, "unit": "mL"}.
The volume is {"value": 500, "unit": "mL"}
